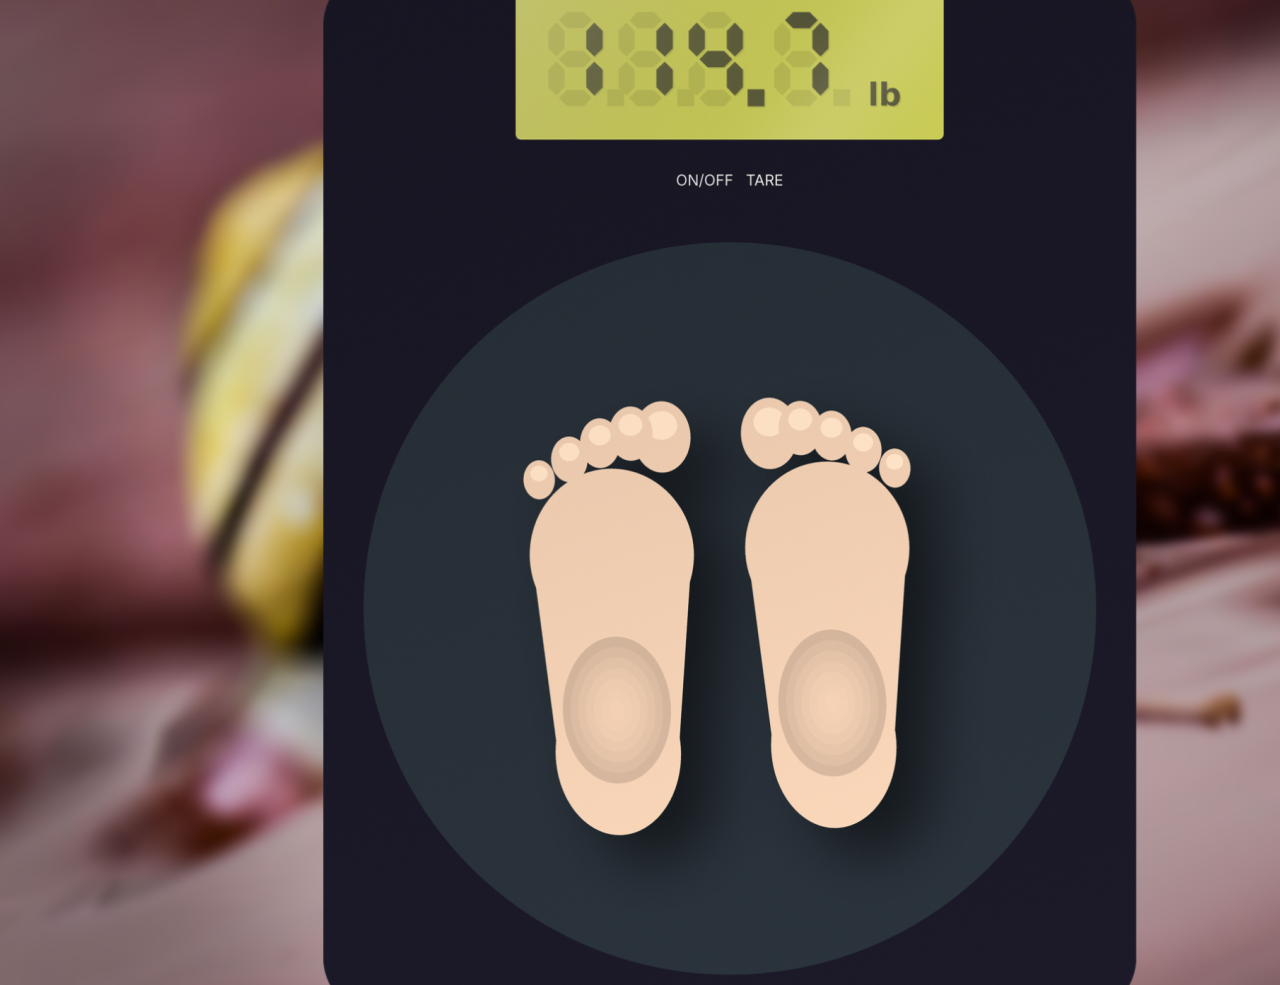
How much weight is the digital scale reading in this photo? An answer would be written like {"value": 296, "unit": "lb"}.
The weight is {"value": 114.7, "unit": "lb"}
